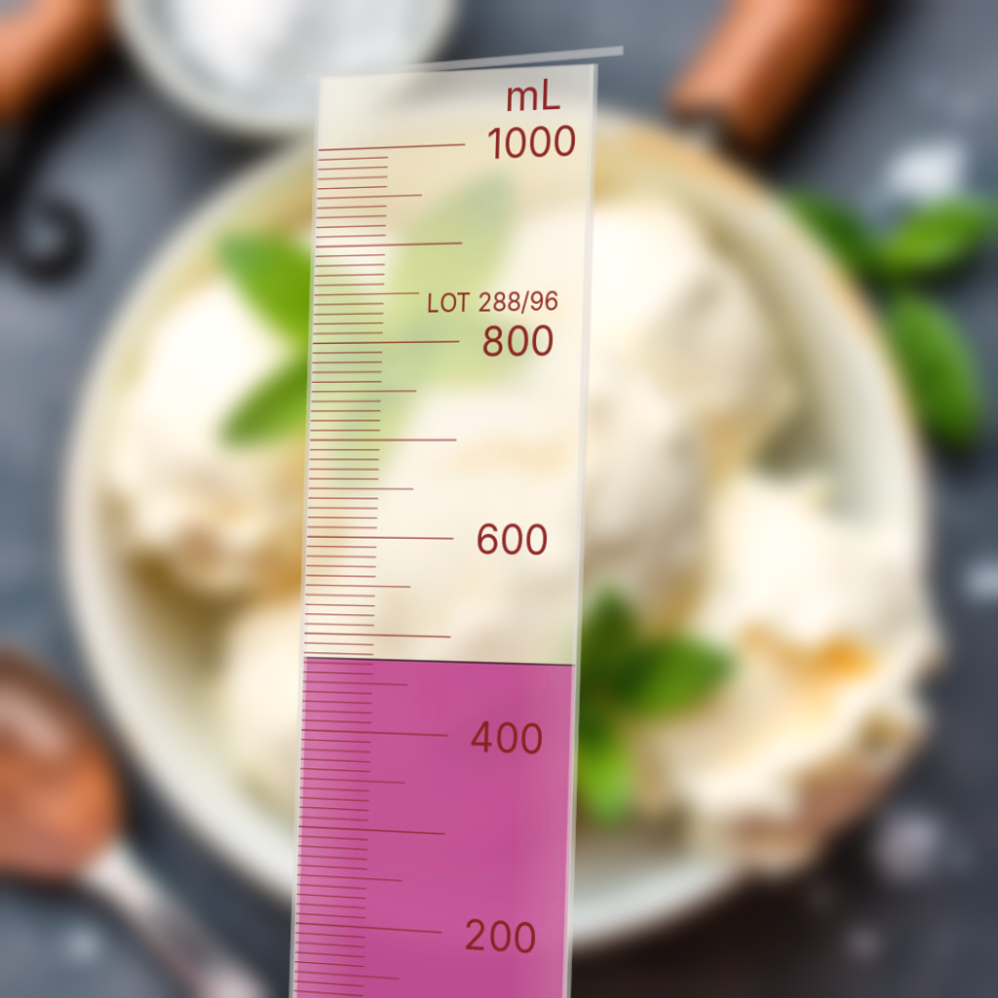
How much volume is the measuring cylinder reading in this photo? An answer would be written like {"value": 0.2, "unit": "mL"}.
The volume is {"value": 475, "unit": "mL"}
